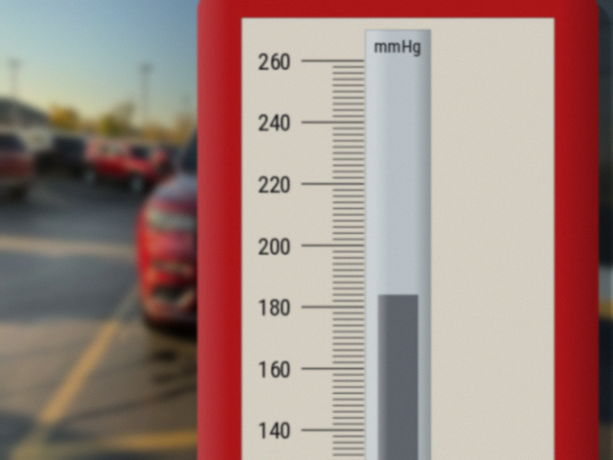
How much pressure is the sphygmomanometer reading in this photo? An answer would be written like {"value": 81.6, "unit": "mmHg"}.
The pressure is {"value": 184, "unit": "mmHg"}
